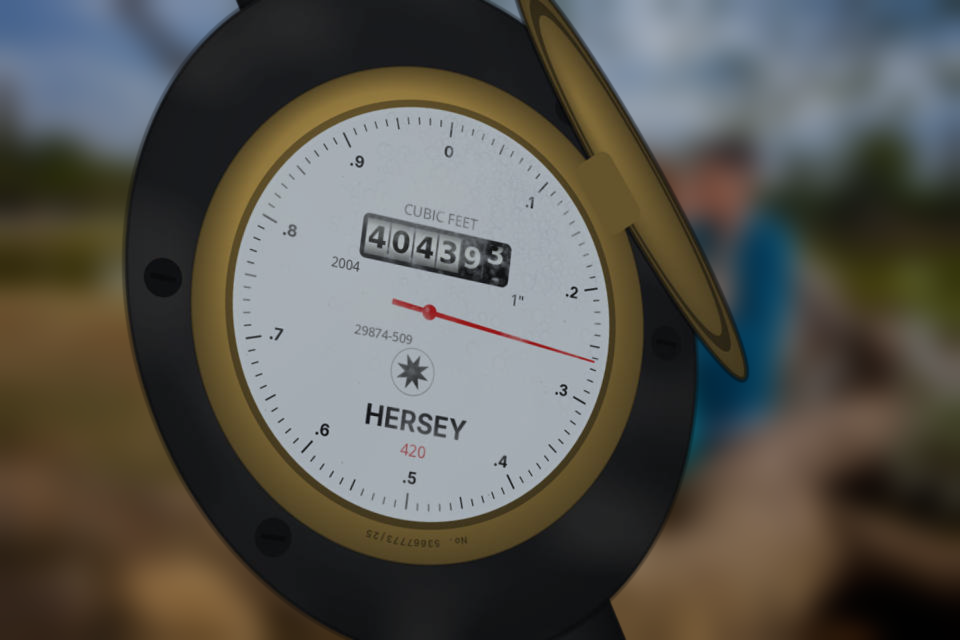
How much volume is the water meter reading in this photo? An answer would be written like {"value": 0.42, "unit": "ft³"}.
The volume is {"value": 404393.26, "unit": "ft³"}
